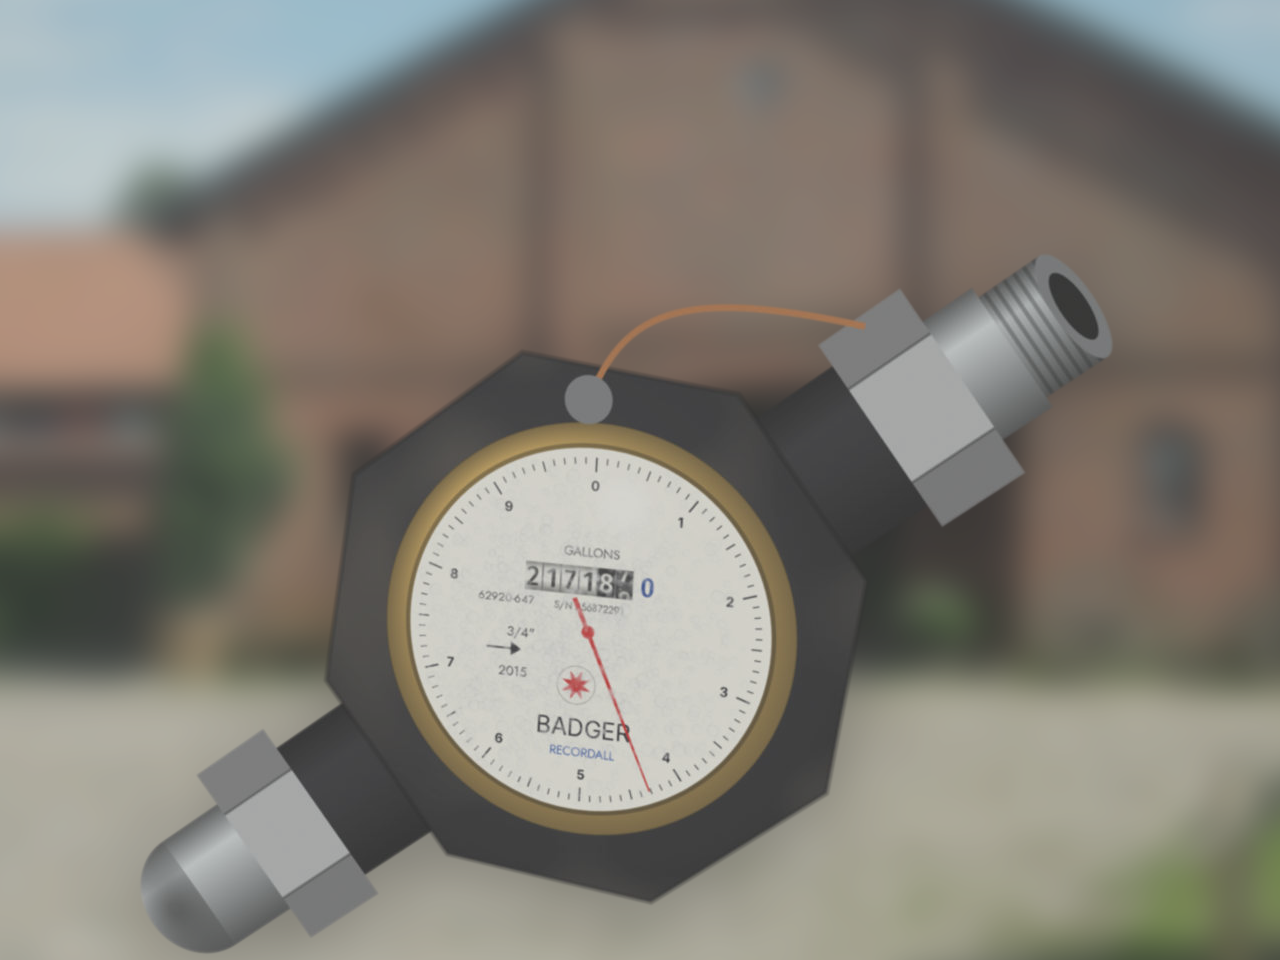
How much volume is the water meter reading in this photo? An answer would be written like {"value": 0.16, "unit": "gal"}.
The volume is {"value": 2171874.3, "unit": "gal"}
